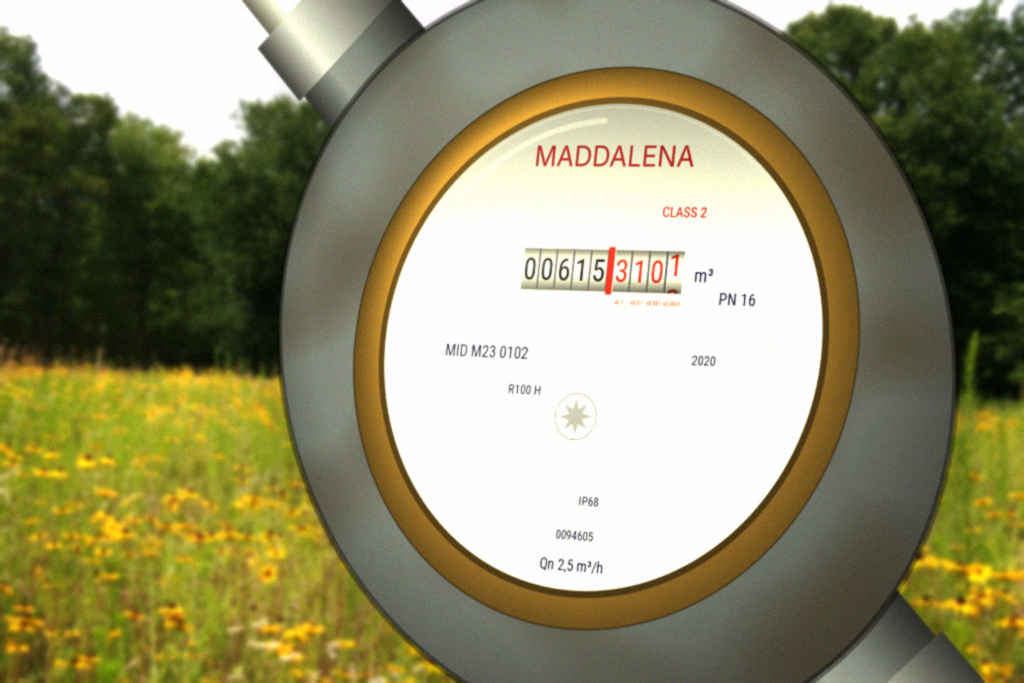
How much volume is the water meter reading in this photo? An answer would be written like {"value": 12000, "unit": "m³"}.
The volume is {"value": 615.3101, "unit": "m³"}
